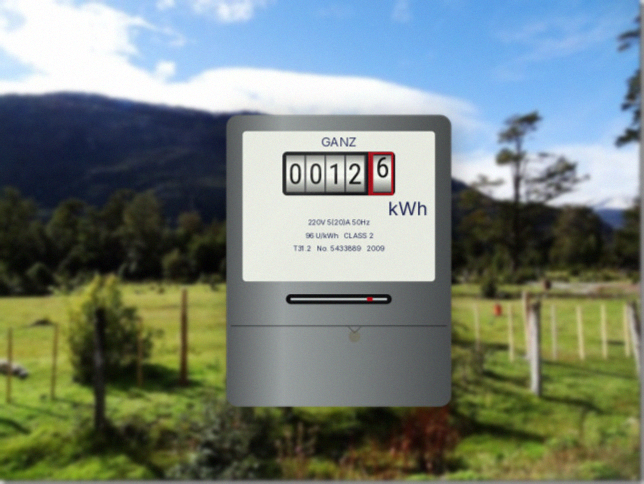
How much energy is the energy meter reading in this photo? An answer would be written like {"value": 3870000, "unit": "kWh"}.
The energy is {"value": 12.6, "unit": "kWh"}
